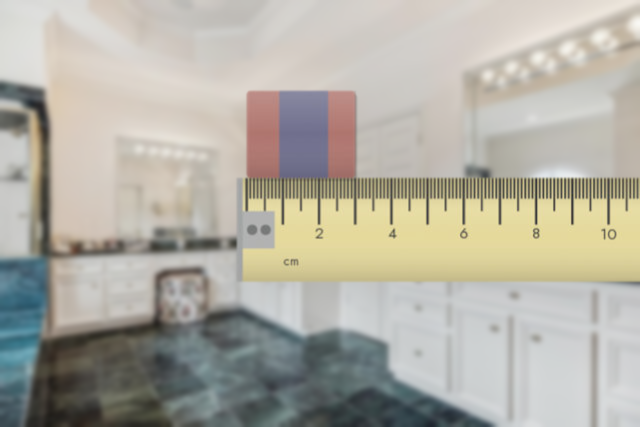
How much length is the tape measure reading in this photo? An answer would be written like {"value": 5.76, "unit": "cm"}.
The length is {"value": 3, "unit": "cm"}
